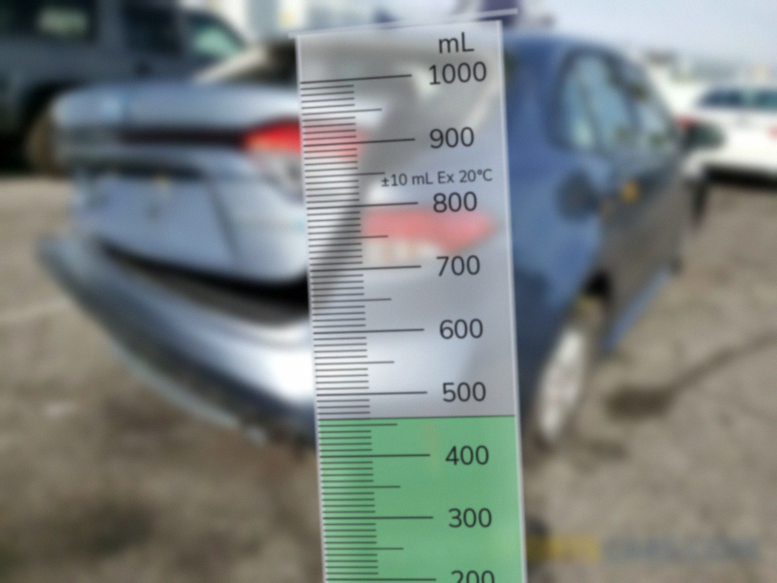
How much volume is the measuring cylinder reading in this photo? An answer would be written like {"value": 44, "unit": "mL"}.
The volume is {"value": 460, "unit": "mL"}
